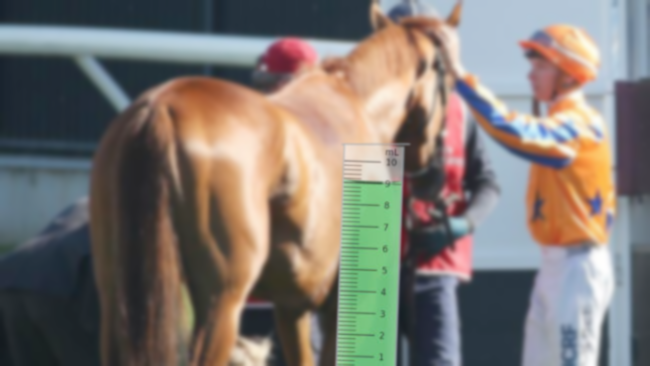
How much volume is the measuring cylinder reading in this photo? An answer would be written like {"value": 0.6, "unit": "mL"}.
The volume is {"value": 9, "unit": "mL"}
